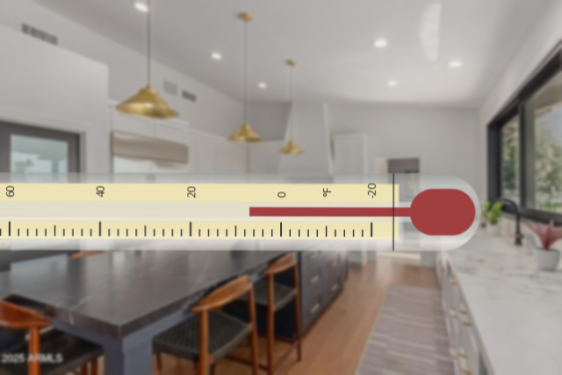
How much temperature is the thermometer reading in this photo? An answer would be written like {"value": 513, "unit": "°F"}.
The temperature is {"value": 7, "unit": "°F"}
